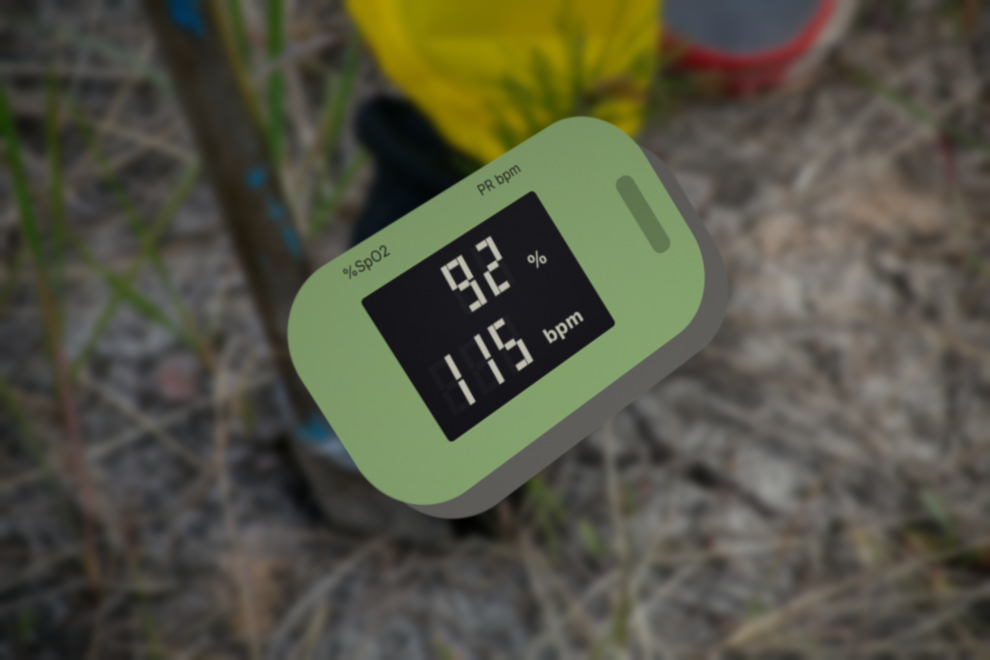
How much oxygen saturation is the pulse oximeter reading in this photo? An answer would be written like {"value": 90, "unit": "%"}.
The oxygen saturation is {"value": 92, "unit": "%"}
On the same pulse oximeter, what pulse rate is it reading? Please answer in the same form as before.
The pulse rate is {"value": 115, "unit": "bpm"}
